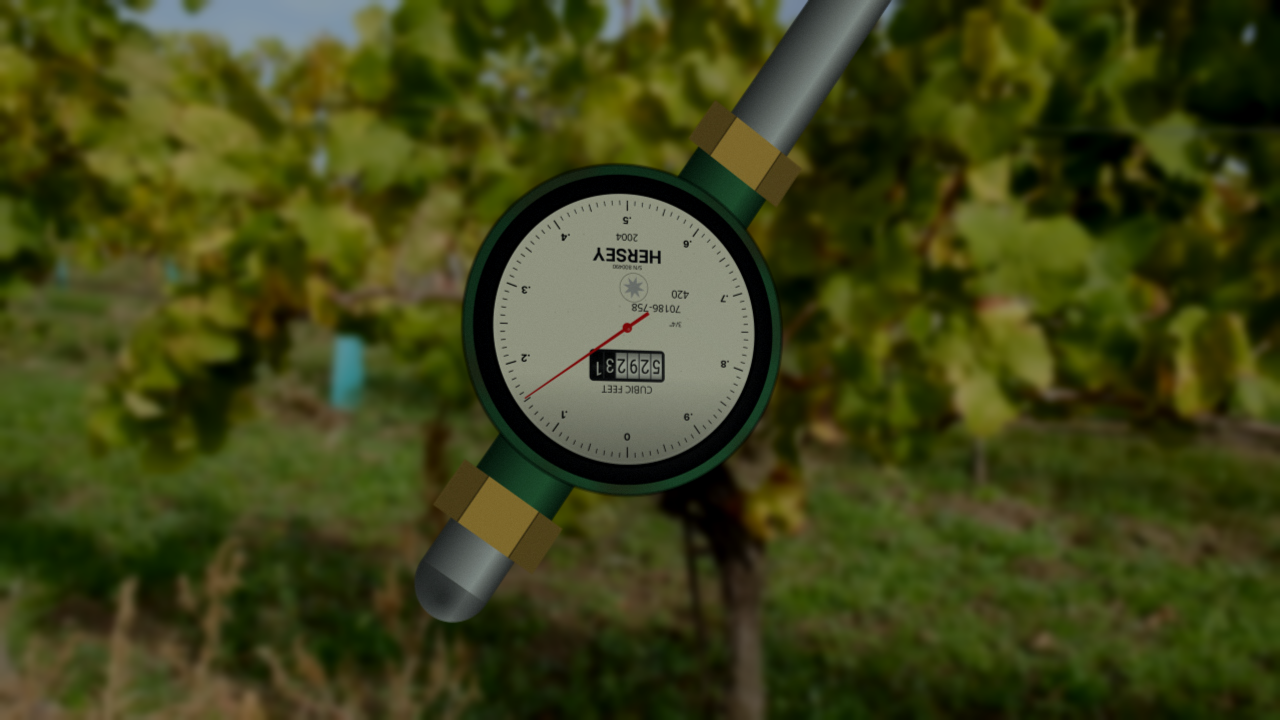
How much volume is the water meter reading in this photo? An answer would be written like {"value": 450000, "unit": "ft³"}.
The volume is {"value": 529231.15, "unit": "ft³"}
